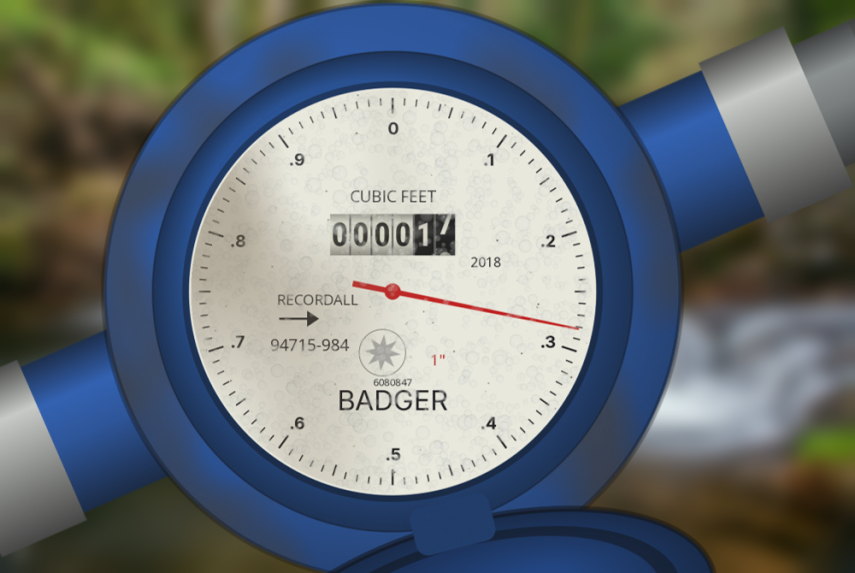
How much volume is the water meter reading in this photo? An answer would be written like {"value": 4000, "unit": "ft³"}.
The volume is {"value": 17.28, "unit": "ft³"}
